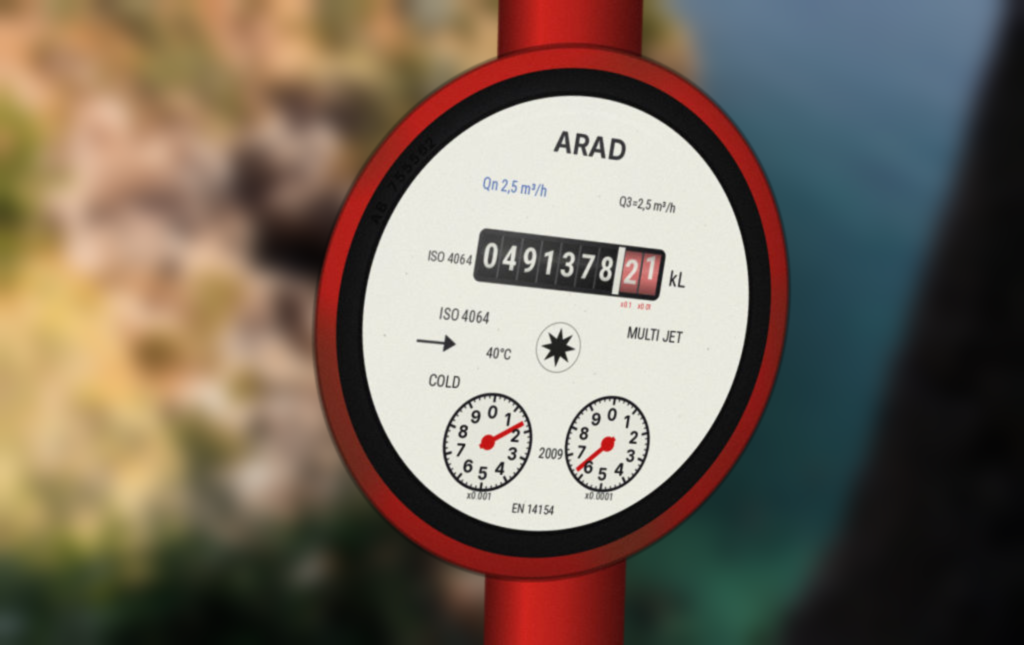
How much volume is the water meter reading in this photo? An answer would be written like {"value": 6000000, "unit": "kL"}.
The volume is {"value": 491378.2116, "unit": "kL"}
